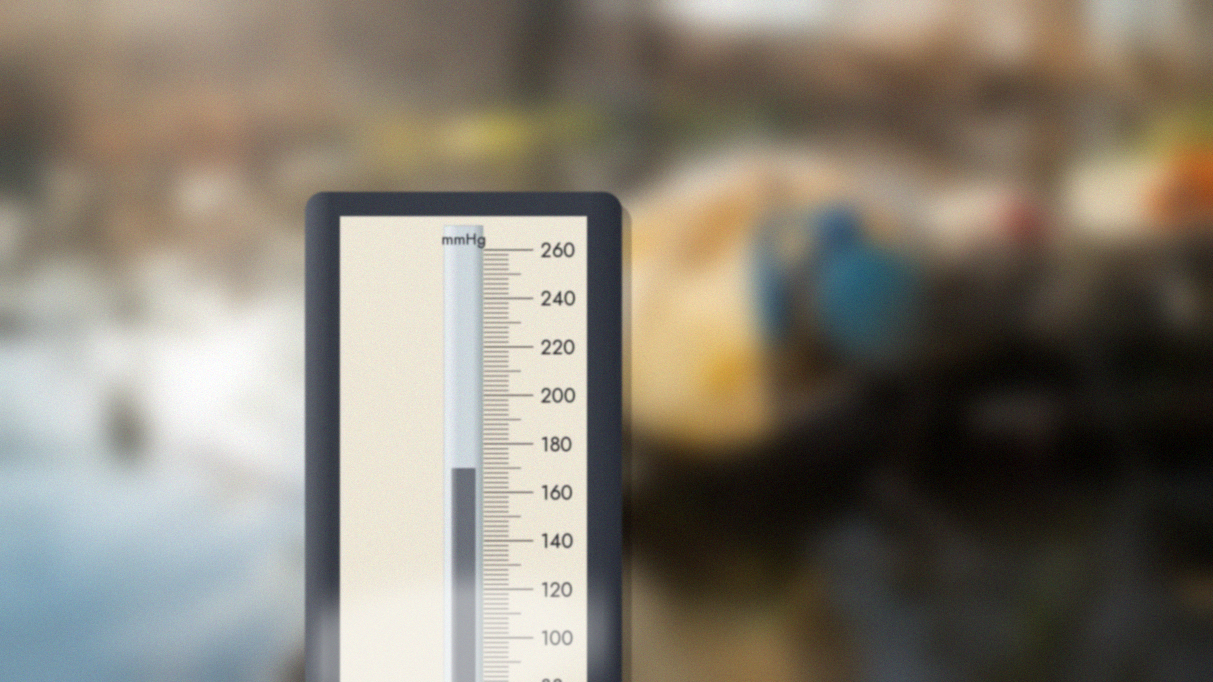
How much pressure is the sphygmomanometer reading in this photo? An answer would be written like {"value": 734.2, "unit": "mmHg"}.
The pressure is {"value": 170, "unit": "mmHg"}
